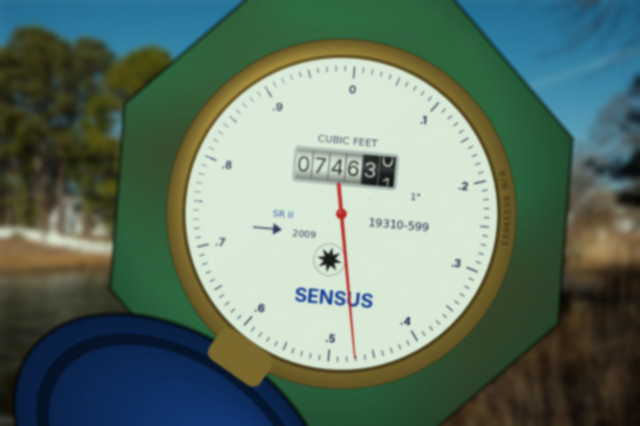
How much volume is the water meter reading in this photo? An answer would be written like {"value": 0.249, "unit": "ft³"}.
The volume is {"value": 74630.47, "unit": "ft³"}
